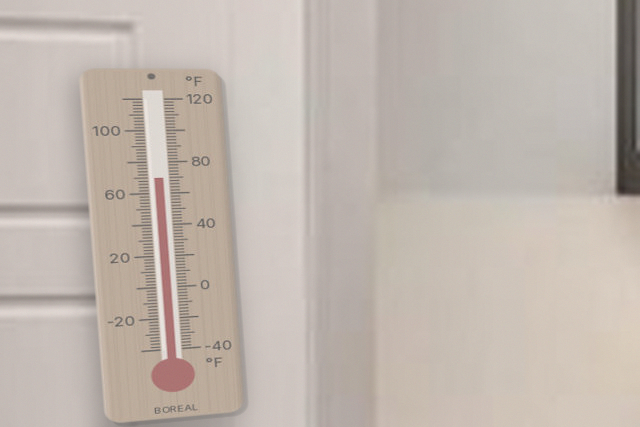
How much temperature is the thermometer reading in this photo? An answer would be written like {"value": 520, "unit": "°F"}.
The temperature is {"value": 70, "unit": "°F"}
